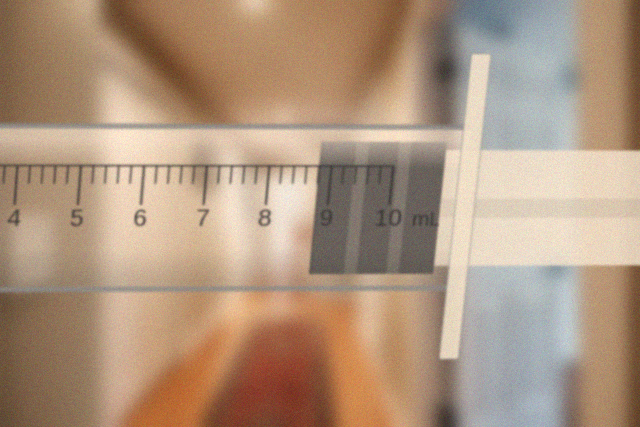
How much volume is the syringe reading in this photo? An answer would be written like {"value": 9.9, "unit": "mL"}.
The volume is {"value": 8.8, "unit": "mL"}
